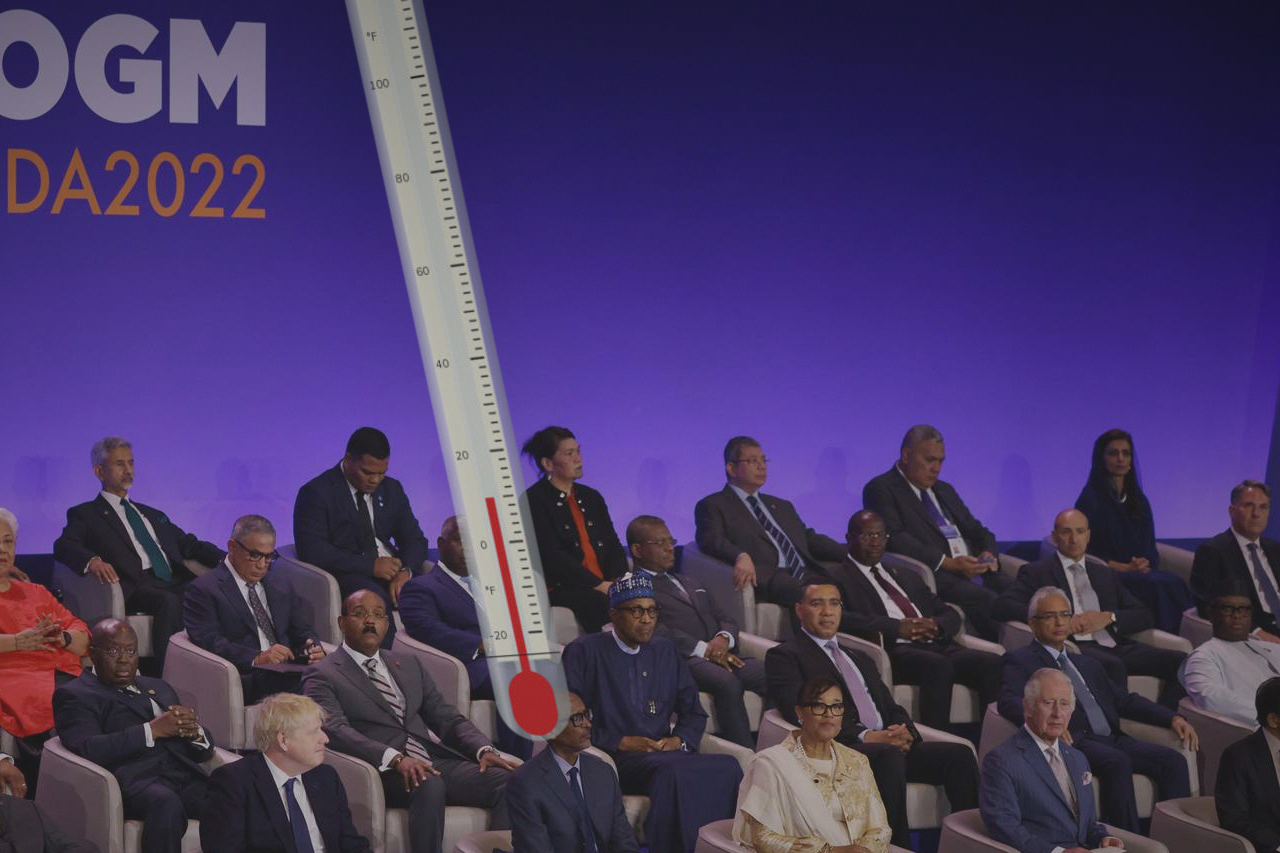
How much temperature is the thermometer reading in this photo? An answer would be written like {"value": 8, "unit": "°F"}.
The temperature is {"value": 10, "unit": "°F"}
